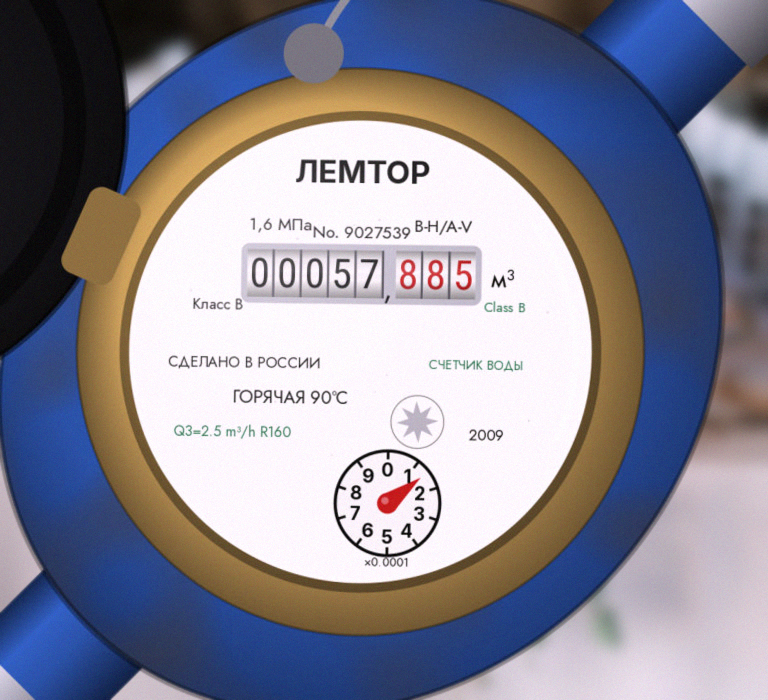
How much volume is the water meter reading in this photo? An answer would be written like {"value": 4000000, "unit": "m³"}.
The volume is {"value": 57.8851, "unit": "m³"}
